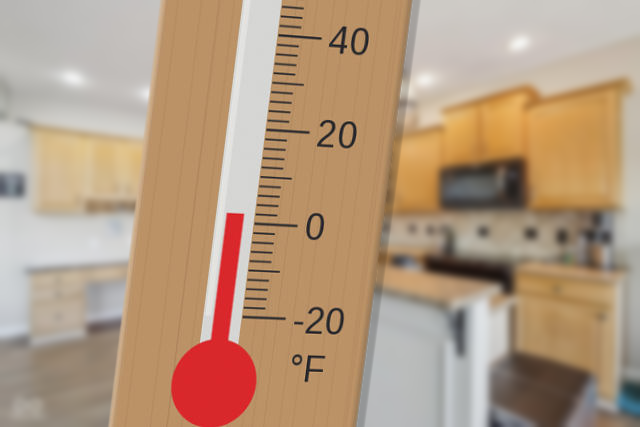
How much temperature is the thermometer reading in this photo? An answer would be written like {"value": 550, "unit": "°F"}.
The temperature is {"value": 2, "unit": "°F"}
